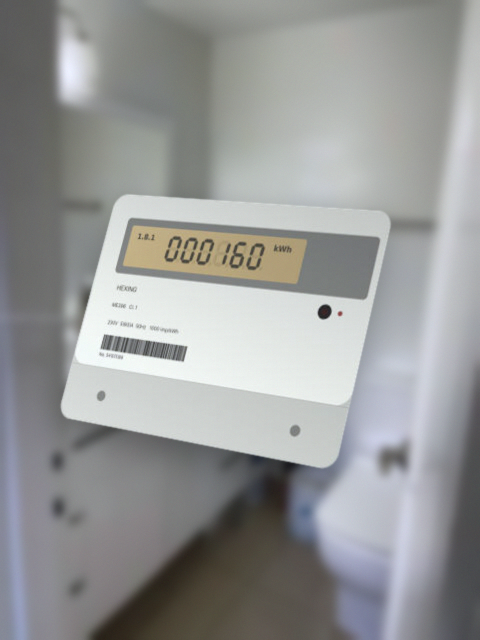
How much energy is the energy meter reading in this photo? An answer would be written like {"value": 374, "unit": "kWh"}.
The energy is {"value": 160, "unit": "kWh"}
